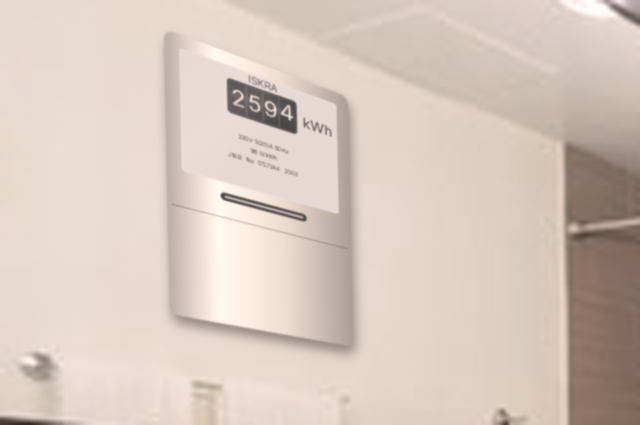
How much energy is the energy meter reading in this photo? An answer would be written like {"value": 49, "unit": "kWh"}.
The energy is {"value": 2594, "unit": "kWh"}
